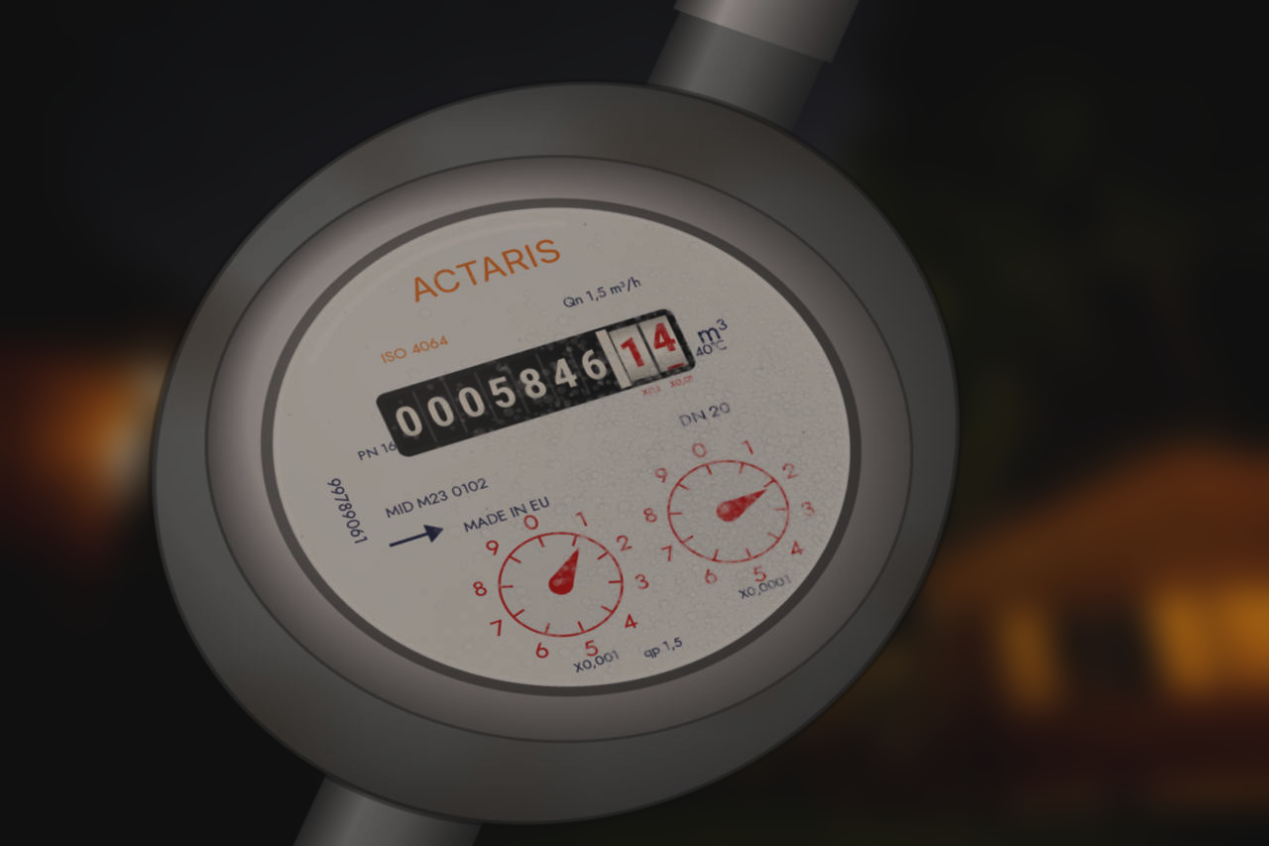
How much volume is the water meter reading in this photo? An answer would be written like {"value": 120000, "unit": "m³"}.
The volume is {"value": 5846.1412, "unit": "m³"}
